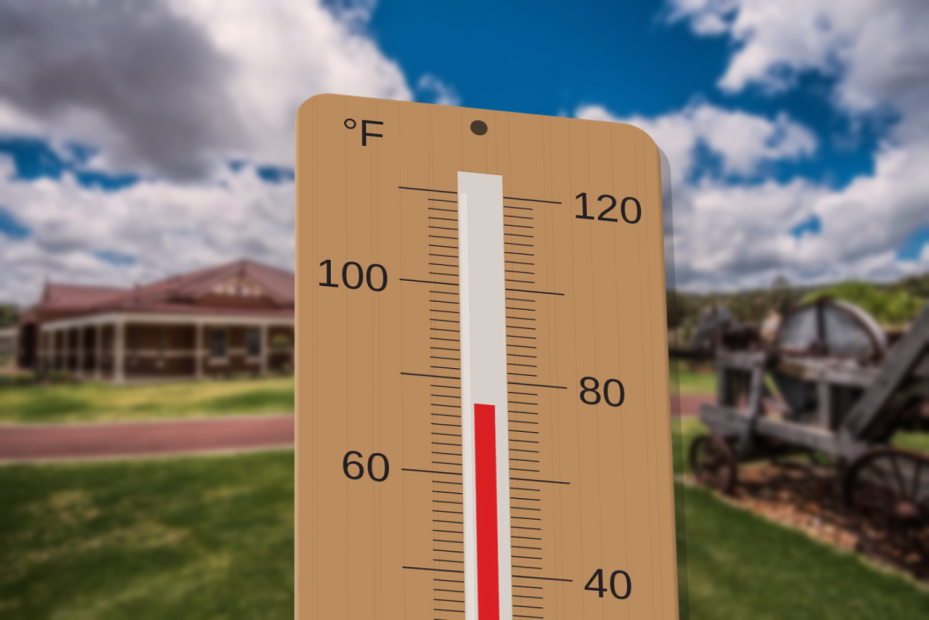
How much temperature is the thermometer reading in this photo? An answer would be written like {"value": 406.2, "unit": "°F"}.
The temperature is {"value": 75, "unit": "°F"}
